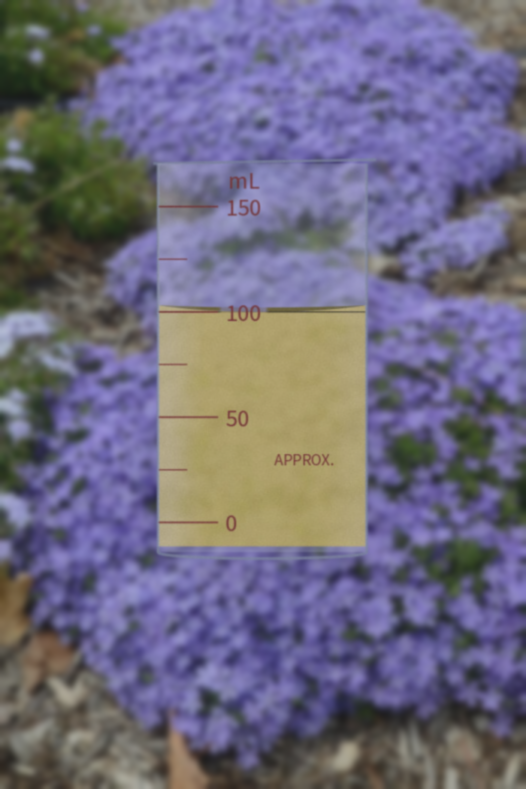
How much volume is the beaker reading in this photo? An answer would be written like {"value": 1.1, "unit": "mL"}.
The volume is {"value": 100, "unit": "mL"}
